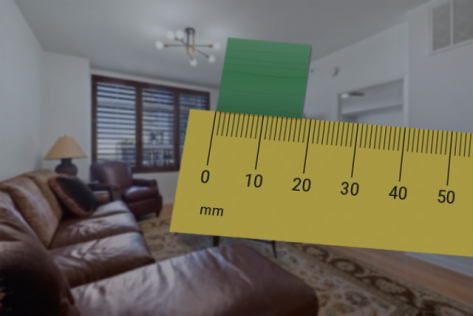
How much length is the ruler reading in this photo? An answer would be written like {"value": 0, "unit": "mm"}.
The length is {"value": 18, "unit": "mm"}
